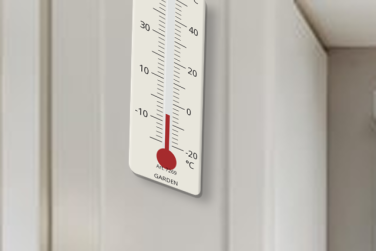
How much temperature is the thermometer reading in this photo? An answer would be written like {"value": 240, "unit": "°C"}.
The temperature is {"value": -6, "unit": "°C"}
